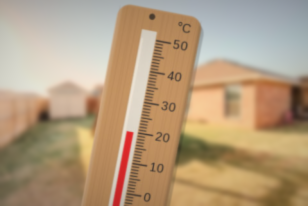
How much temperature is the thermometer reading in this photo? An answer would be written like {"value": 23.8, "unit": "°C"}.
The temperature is {"value": 20, "unit": "°C"}
